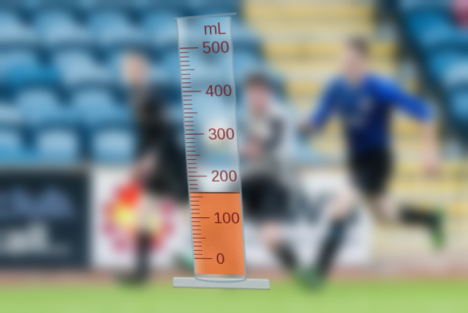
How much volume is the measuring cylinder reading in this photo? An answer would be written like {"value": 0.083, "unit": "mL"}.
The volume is {"value": 160, "unit": "mL"}
